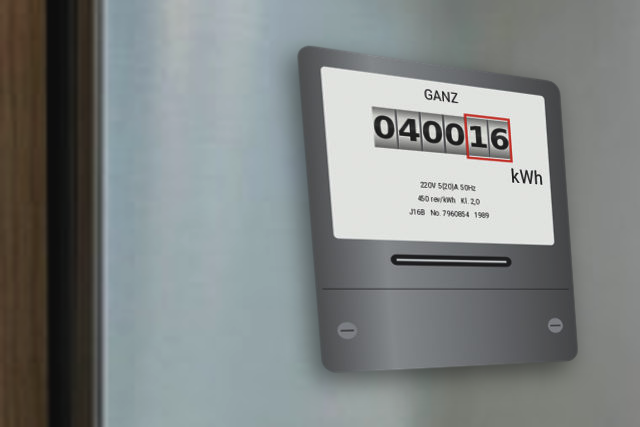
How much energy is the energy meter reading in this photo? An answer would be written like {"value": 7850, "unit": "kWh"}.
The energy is {"value": 400.16, "unit": "kWh"}
